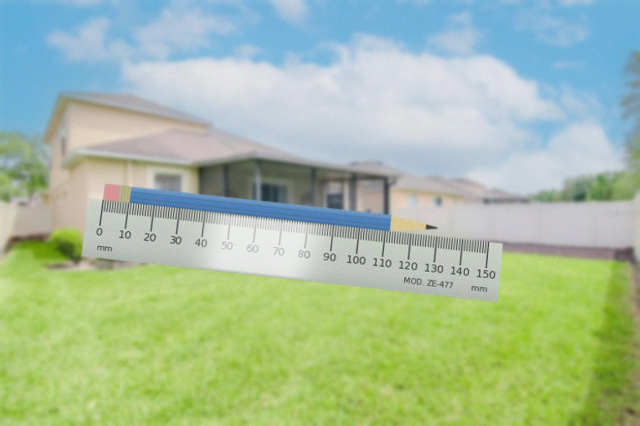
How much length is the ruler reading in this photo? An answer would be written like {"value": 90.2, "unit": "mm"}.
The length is {"value": 130, "unit": "mm"}
